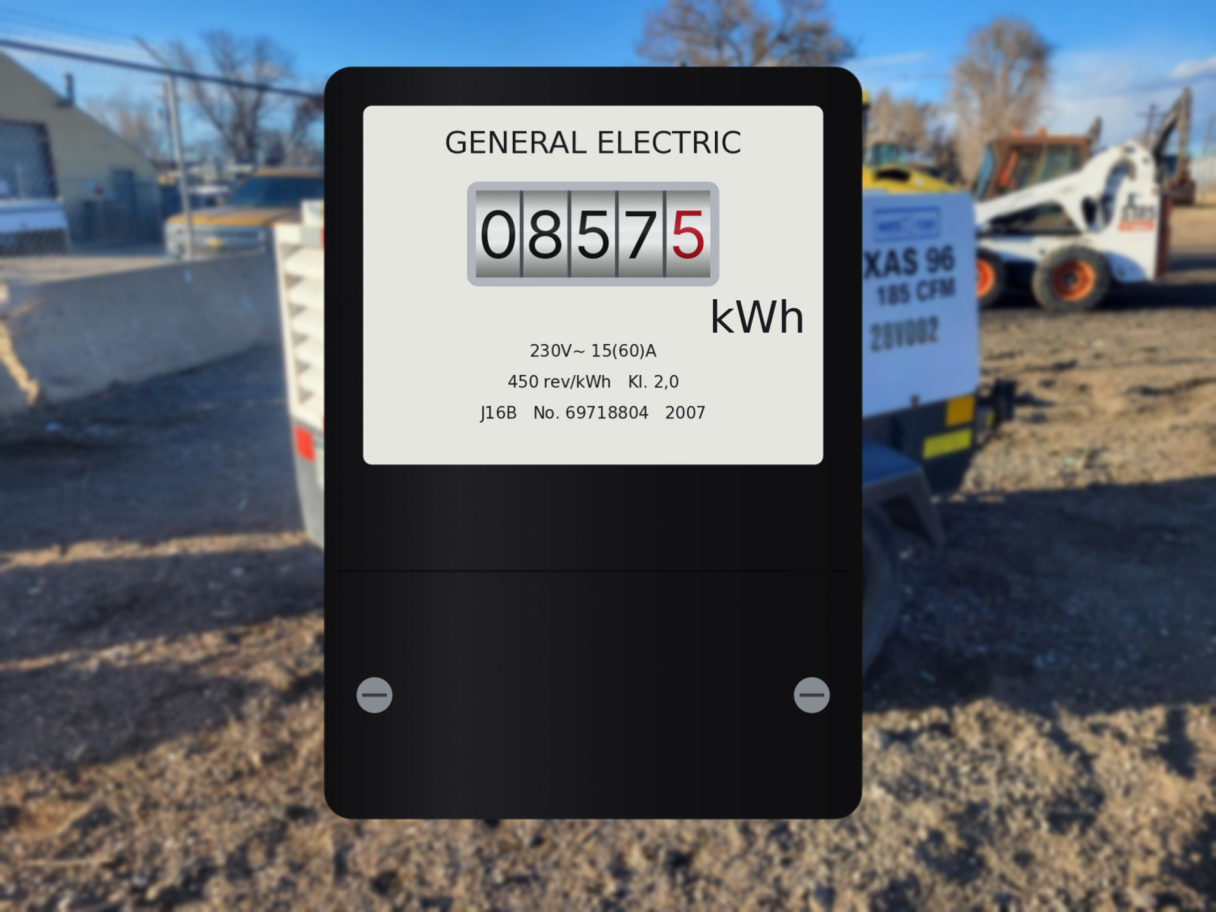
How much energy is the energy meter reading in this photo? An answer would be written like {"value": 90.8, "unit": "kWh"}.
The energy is {"value": 857.5, "unit": "kWh"}
